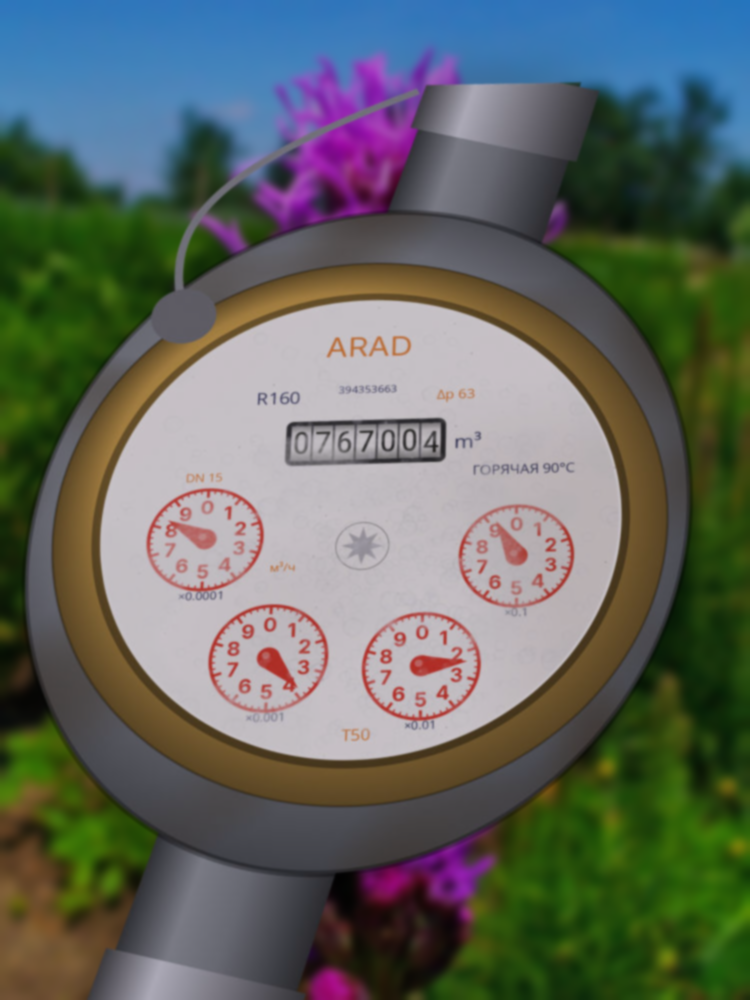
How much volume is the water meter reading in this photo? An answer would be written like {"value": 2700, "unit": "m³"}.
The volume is {"value": 767003.9238, "unit": "m³"}
